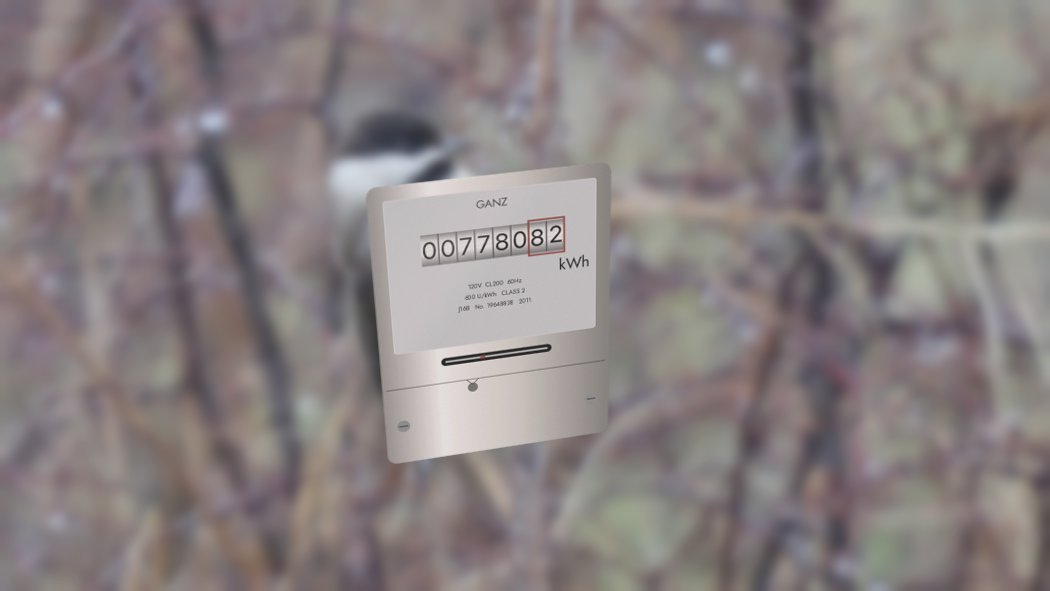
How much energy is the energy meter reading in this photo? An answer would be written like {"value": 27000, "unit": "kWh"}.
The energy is {"value": 7780.82, "unit": "kWh"}
